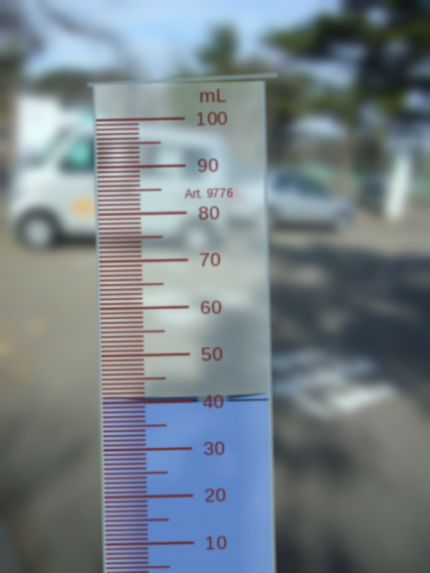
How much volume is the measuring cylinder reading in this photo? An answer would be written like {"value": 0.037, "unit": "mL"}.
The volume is {"value": 40, "unit": "mL"}
